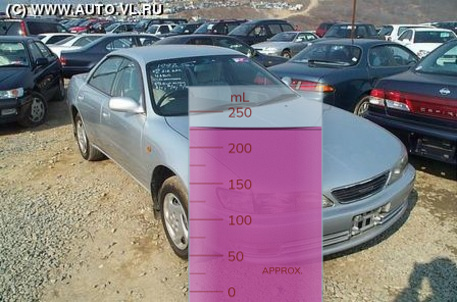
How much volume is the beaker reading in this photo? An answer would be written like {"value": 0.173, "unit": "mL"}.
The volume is {"value": 225, "unit": "mL"}
